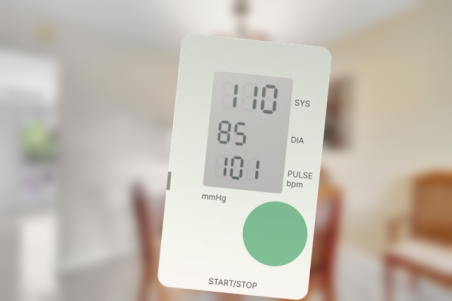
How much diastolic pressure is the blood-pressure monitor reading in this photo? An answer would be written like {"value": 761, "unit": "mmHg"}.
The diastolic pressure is {"value": 85, "unit": "mmHg"}
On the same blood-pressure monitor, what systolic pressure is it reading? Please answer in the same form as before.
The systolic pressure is {"value": 110, "unit": "mmHg"}
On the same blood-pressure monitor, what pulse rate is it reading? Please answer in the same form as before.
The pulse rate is {"value": 101, "unit": "bpm"}
